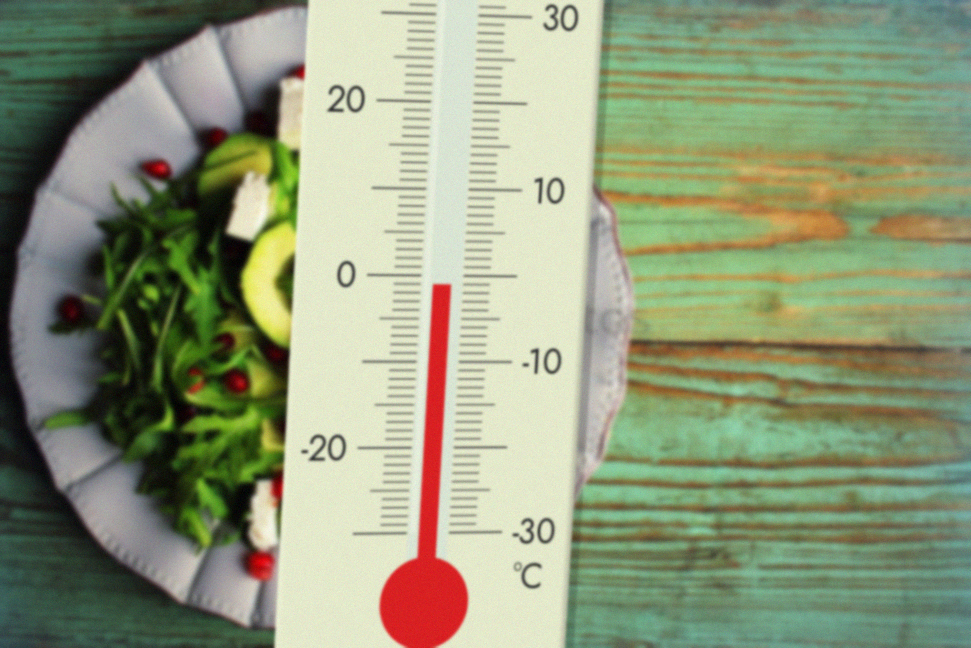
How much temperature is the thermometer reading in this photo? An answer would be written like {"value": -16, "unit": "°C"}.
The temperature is {"value": -1, "unit": "°C"}
